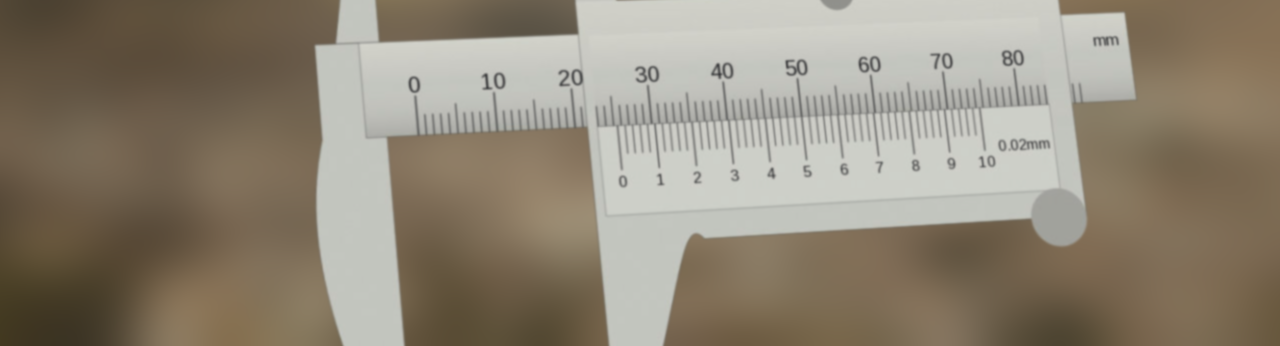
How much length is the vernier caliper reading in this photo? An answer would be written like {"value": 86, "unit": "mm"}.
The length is {"value": 25.5, "unit": "mm"}
